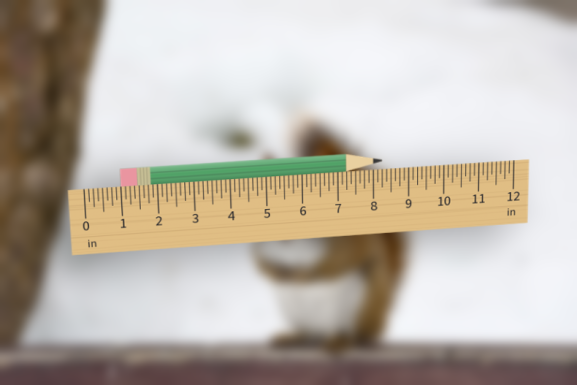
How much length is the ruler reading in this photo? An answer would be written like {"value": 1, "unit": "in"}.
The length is {"value": 7.25, "unit": "in"}
